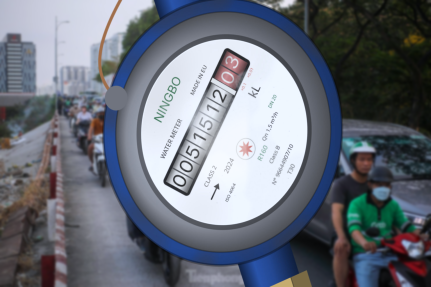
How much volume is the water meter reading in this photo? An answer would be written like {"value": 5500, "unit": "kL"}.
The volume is {"value": 51512.03, "unit": "kL"}
